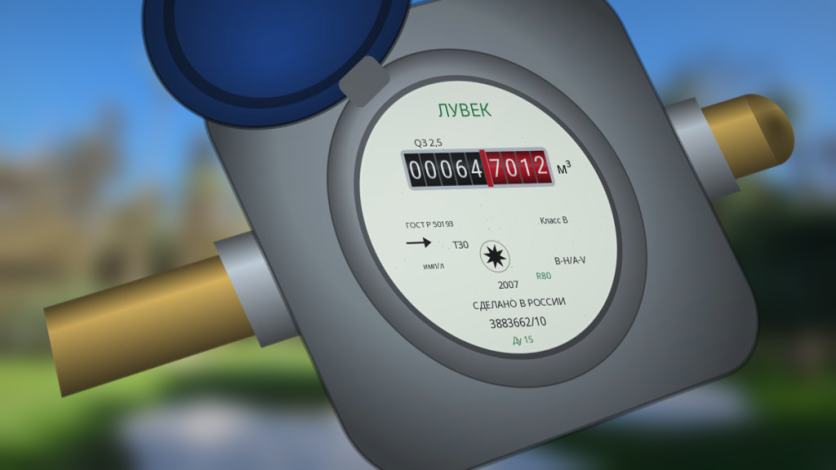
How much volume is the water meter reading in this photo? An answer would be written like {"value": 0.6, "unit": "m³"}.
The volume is {"value": 64.7012, "unit": "m³"}
